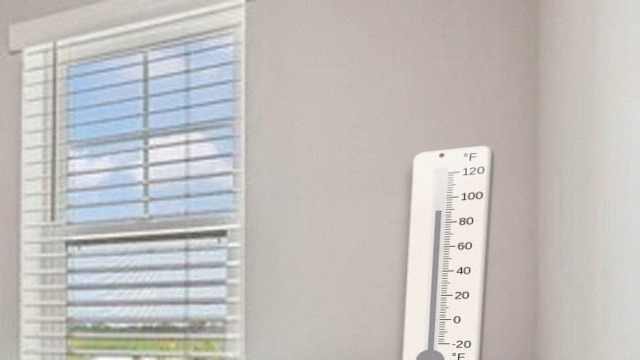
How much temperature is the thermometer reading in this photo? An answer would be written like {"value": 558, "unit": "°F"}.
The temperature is {"value": 90, "unit": "°F"}
